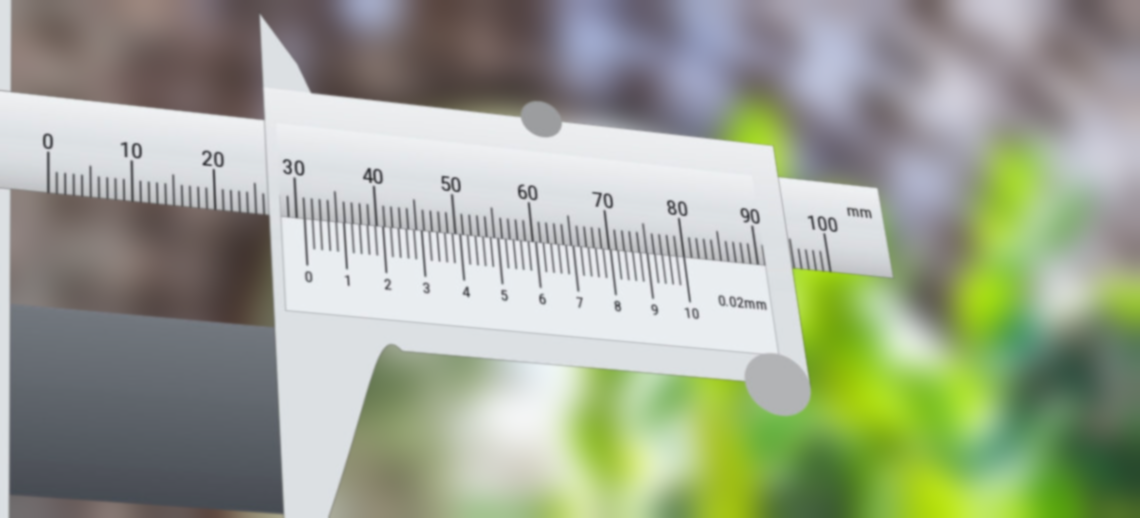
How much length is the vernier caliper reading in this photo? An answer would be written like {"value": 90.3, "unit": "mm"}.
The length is {"value": 31.0, "unit": "mm"}
